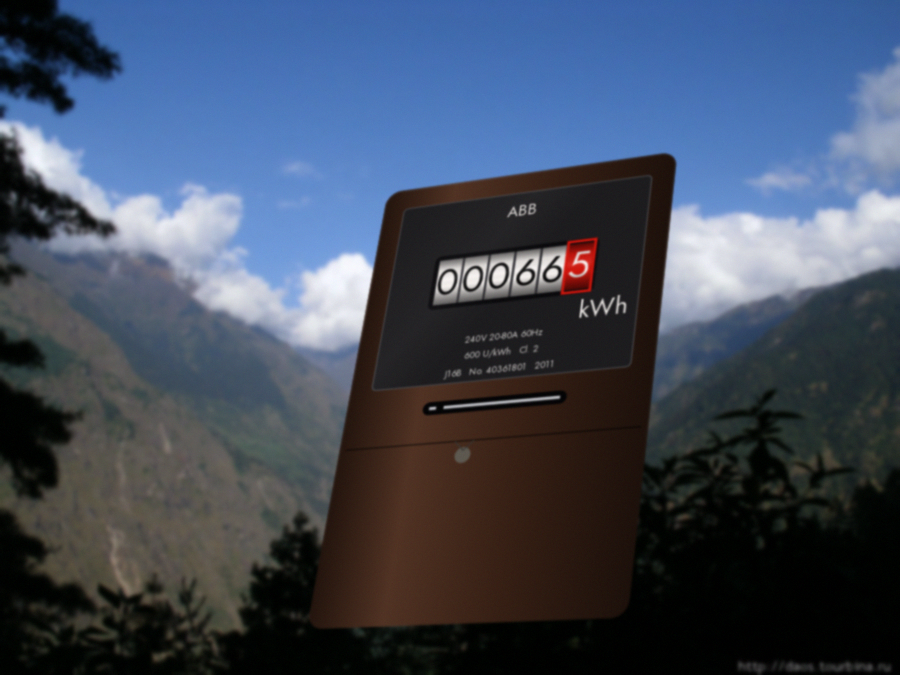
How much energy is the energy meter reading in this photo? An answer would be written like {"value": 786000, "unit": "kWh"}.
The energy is {"value": 66.5, "unit": "kWh"}
